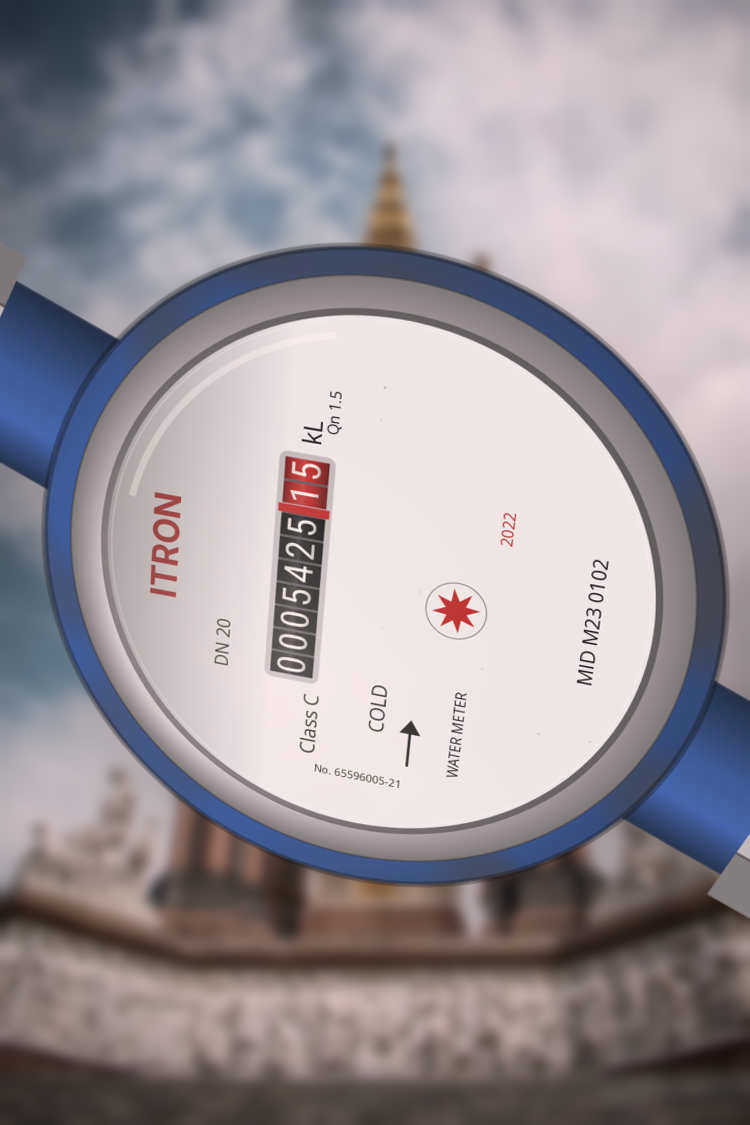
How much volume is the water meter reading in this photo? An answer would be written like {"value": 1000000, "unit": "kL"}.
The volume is {"value": 5425.15, "unit": "kL"}
